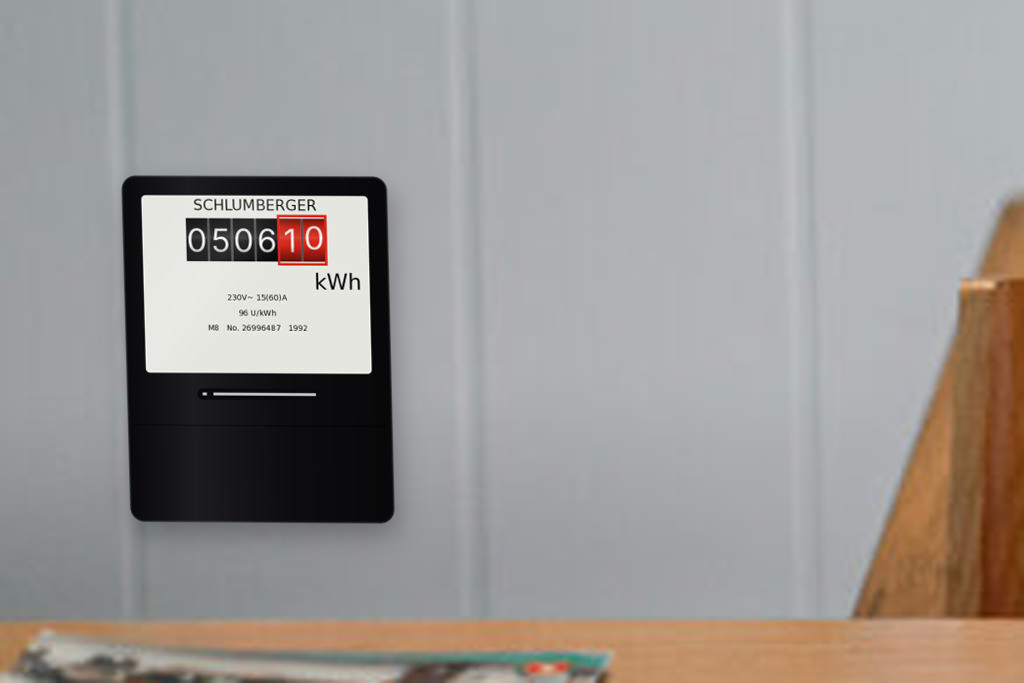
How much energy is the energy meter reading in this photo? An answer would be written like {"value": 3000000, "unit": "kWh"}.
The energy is {"value": 506.10, "unit": "kWh"}
